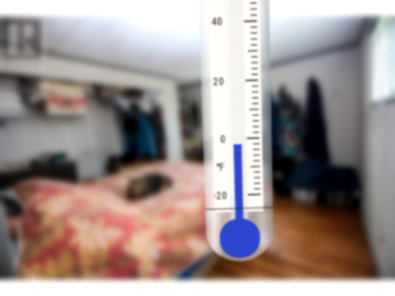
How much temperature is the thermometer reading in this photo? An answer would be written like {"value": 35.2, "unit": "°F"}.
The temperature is {"value": -2, "unit": "°F"}
